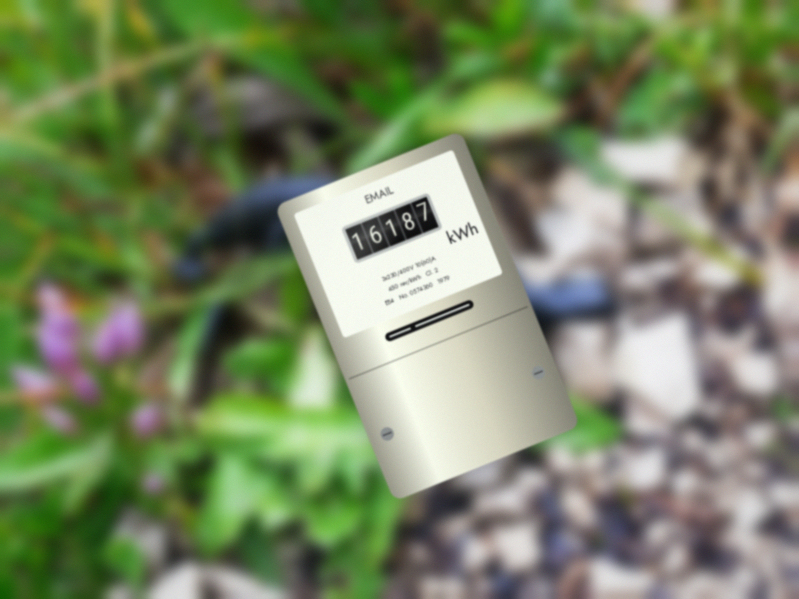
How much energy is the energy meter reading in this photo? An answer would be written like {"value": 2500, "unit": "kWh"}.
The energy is {"value": 16187, "unit": "kWh"}
